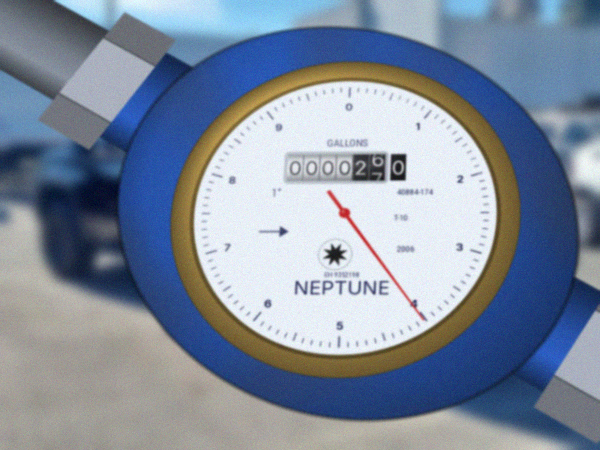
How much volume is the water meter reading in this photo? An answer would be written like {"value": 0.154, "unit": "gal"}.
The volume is {"value": 264.0, "unit": "gal"}
